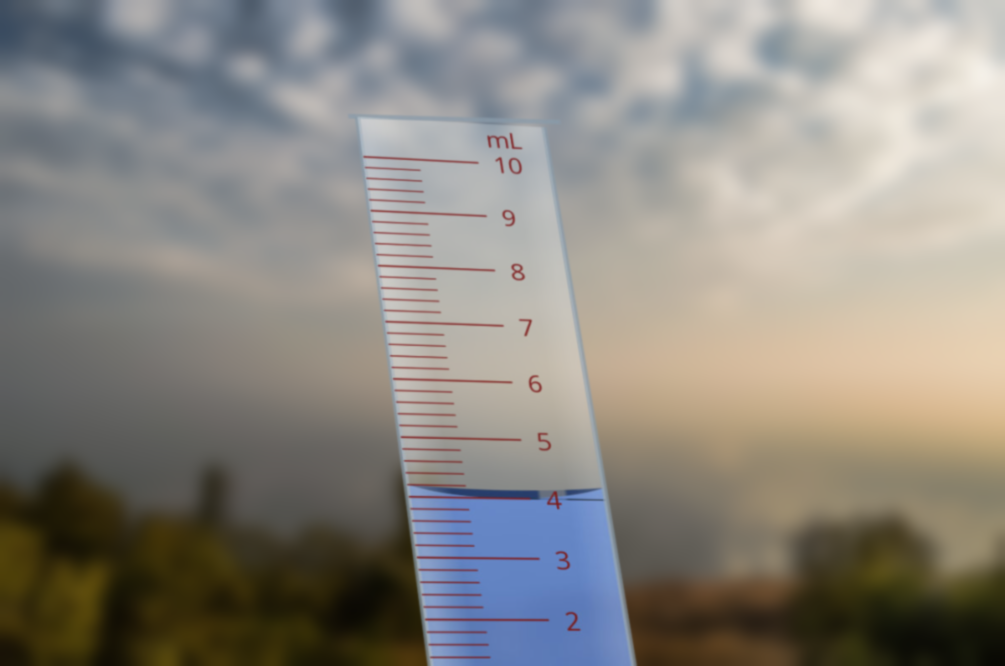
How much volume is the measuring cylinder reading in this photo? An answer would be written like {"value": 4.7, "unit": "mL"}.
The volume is {"value": 4, "unit": "mL"}
